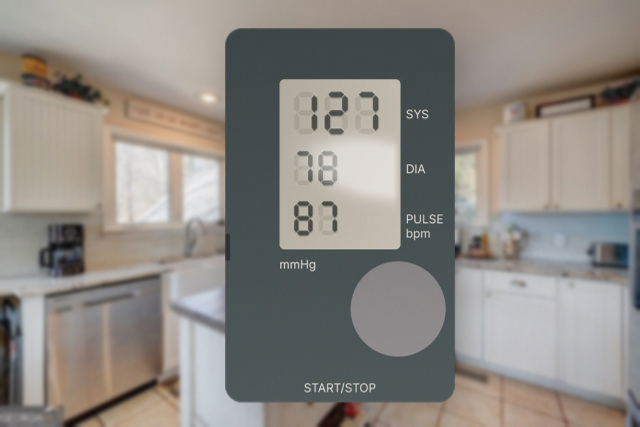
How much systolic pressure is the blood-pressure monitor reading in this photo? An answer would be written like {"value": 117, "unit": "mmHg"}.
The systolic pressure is {"value": 127, "unit": "mmHg"}
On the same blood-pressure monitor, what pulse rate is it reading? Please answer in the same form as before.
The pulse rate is {"value": 87, "unit": "bpm"}
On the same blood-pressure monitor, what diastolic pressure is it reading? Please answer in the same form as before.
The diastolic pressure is {"value": 78, "unit": "mmHg"}
